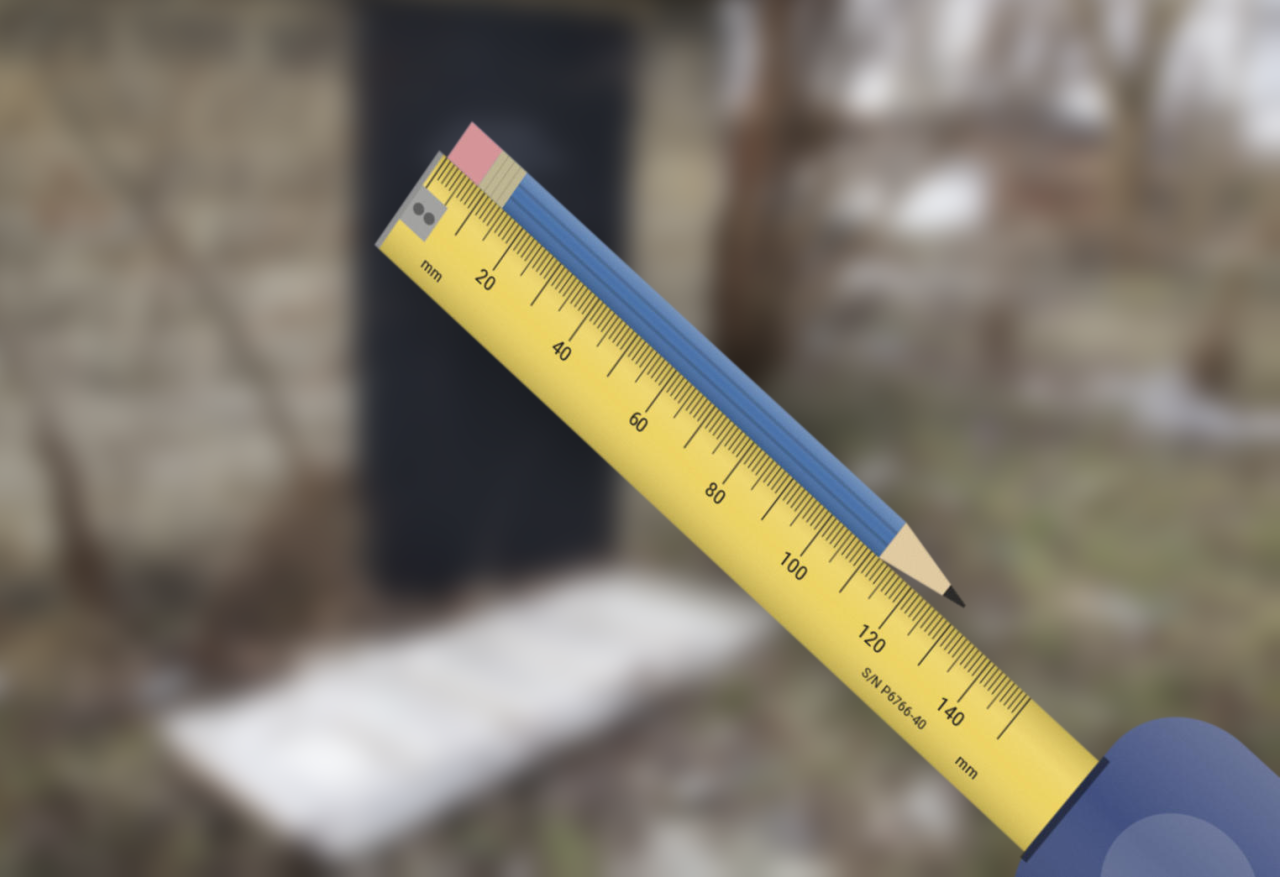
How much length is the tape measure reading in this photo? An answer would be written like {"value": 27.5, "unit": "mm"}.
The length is {"value": 130, "unit": "mm"}
